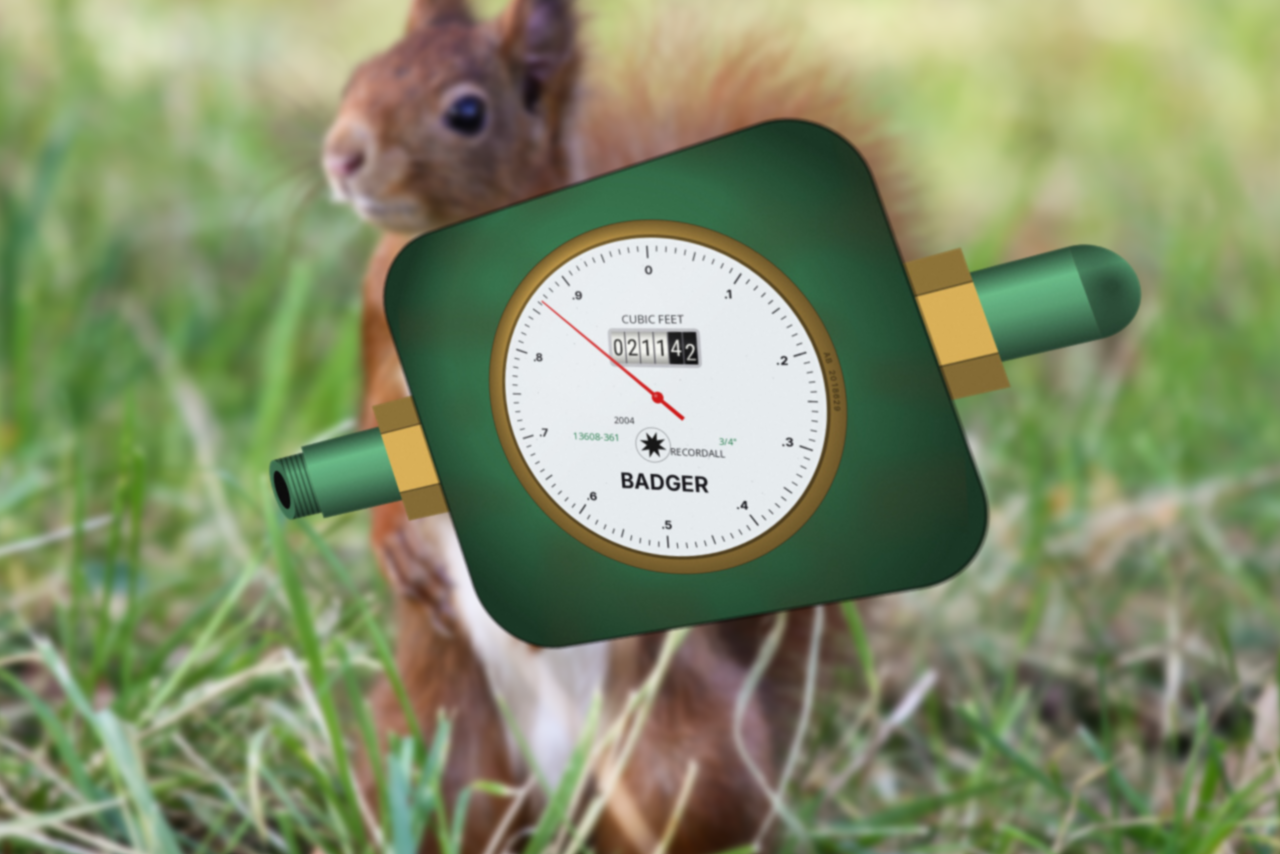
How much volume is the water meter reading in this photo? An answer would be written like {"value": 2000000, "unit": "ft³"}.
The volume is {"value": 21141.86, "unit": "ft³"}
